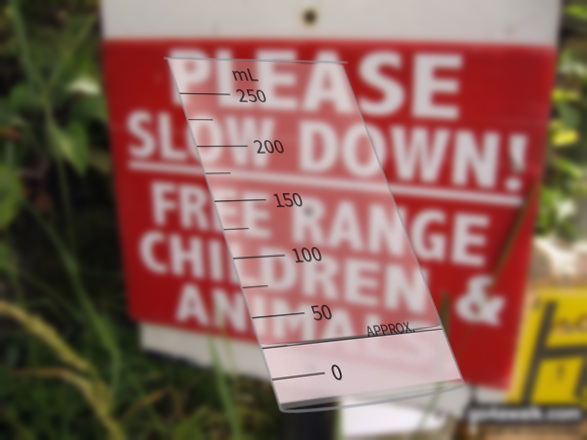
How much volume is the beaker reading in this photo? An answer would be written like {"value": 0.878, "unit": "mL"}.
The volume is {"value": 25, "unit": "mL"}
